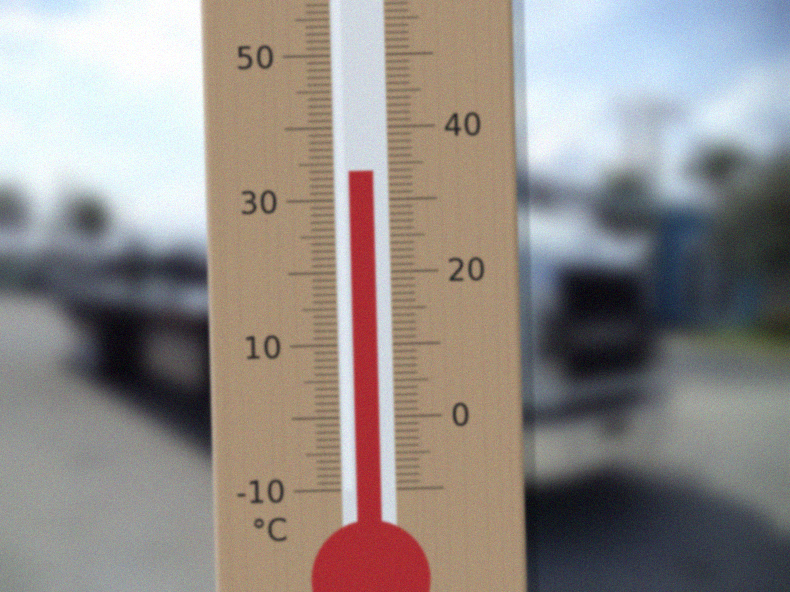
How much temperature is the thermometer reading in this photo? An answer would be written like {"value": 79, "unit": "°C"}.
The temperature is {"value": 34, "unit": "°C"}
